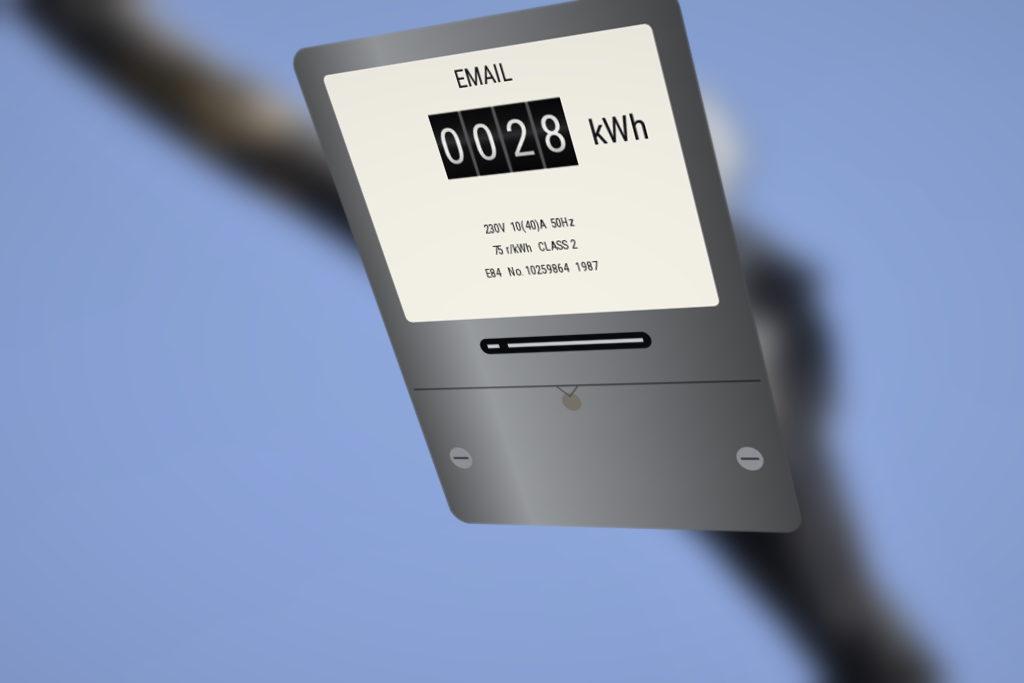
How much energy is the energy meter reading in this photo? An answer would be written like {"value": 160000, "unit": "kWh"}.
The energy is {"value": 28, "unit": "kWh"}
